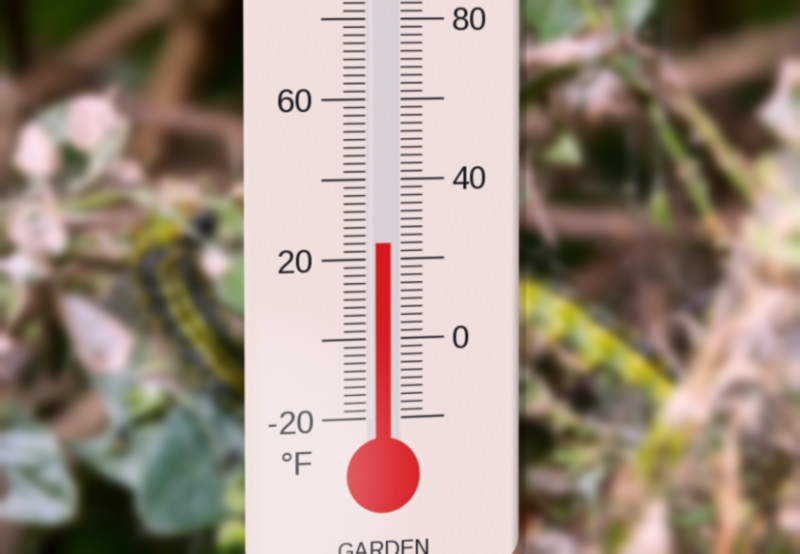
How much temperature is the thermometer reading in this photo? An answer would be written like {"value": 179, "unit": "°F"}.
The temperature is {"value": 24, "unit": "°F"}
